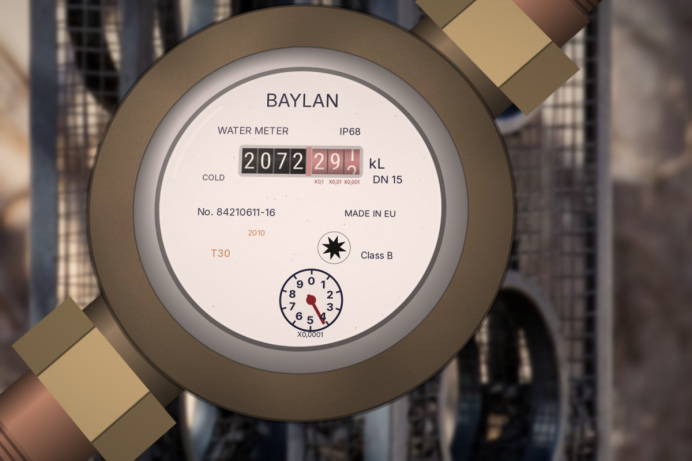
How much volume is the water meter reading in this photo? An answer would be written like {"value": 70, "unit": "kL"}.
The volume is {"value": 2072.2914, "unit": "kL"}
